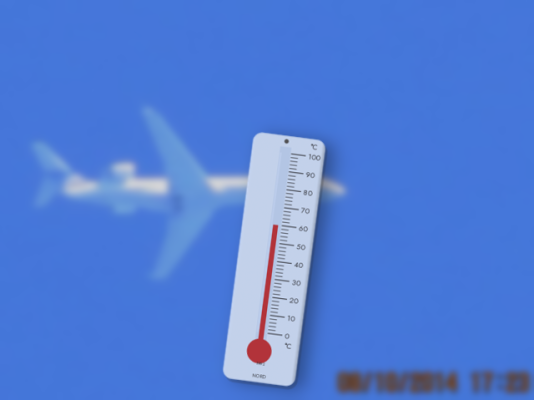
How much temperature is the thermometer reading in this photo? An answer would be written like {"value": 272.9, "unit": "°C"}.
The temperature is {"value": 60, "unit": "°C"}
